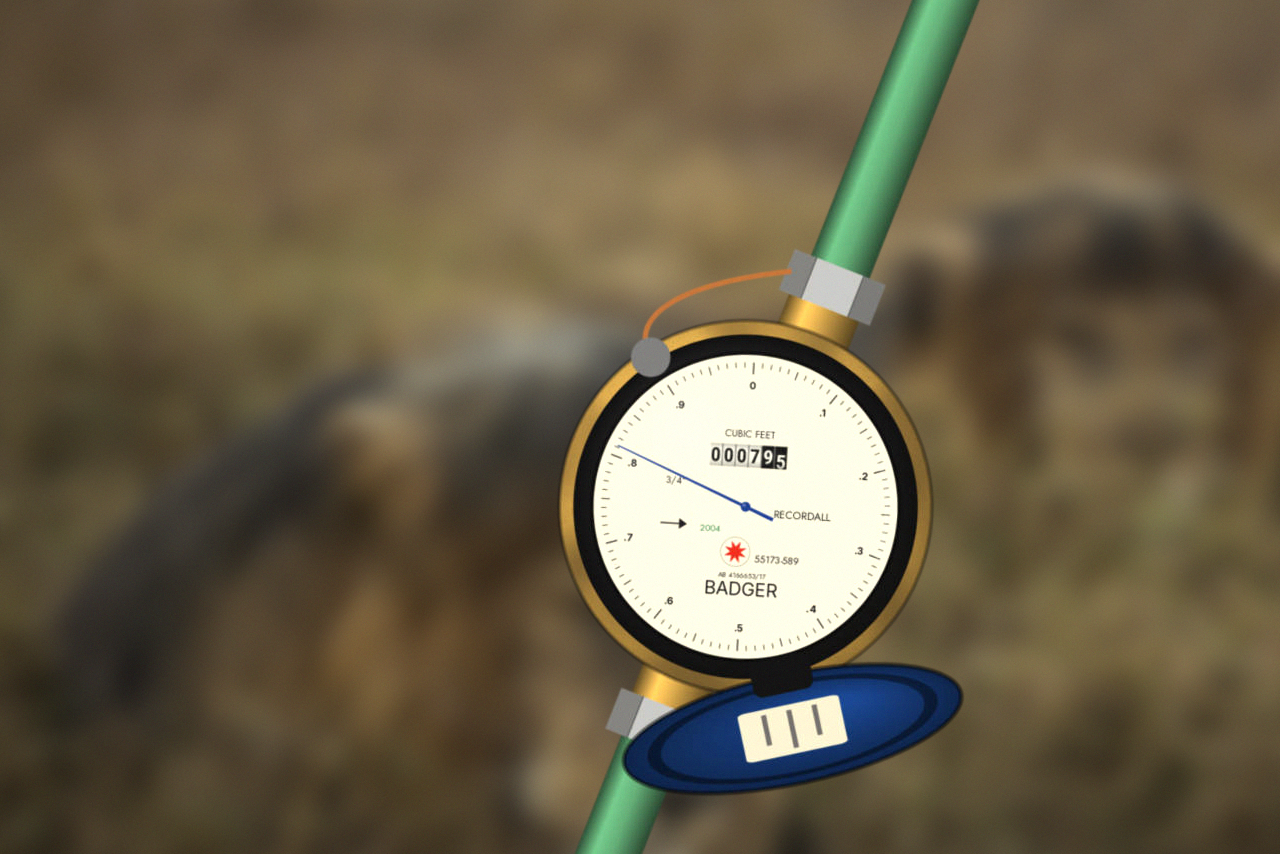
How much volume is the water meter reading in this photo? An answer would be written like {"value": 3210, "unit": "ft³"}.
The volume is {"value": 794.81, "unit": "ft³"}
